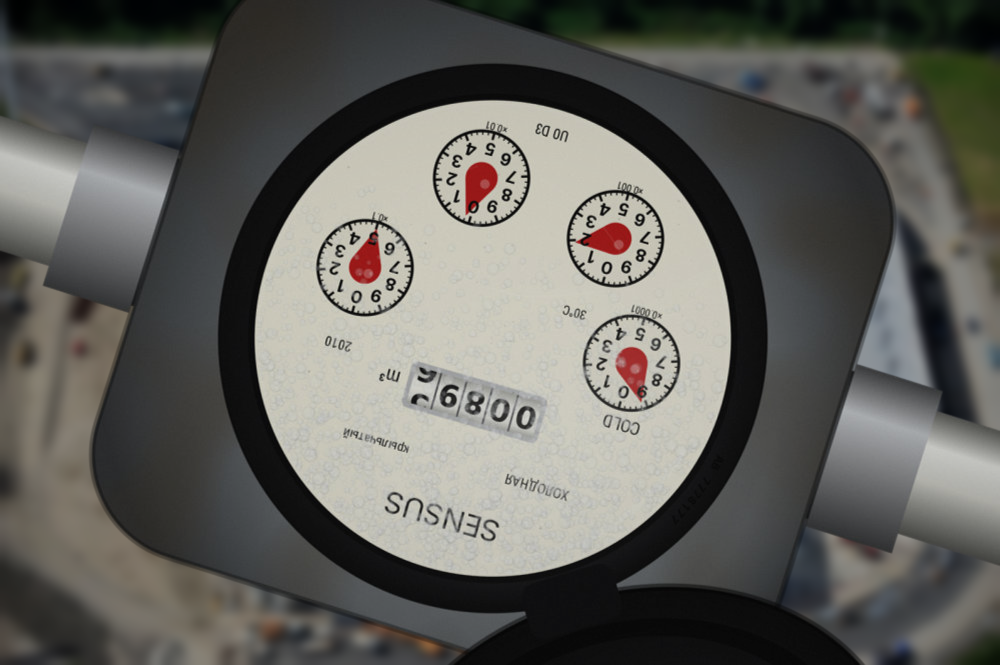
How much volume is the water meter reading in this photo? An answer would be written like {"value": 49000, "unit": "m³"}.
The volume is {"value": 895.5019, "unit": "m³"}
